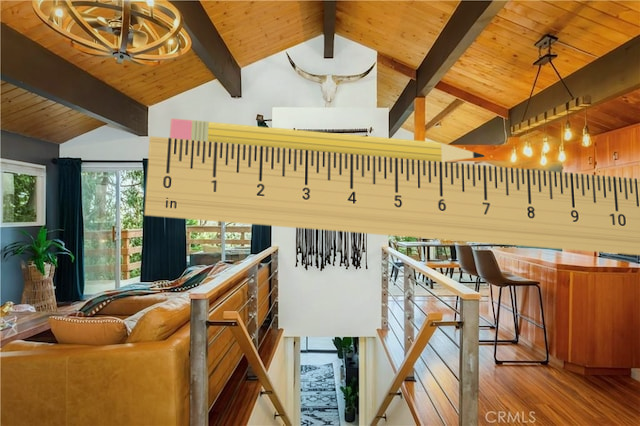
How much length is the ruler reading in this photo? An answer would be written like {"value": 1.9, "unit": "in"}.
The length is {"value": 7, "unit": "in"}
